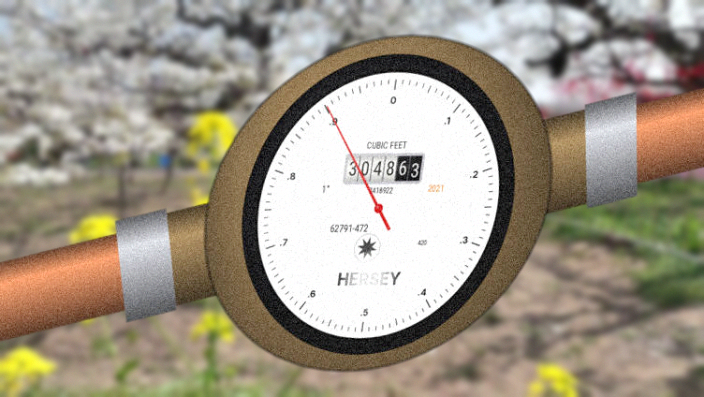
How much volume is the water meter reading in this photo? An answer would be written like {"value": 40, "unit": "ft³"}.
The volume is {"value": 304862.90, "unit": "ft³"}
